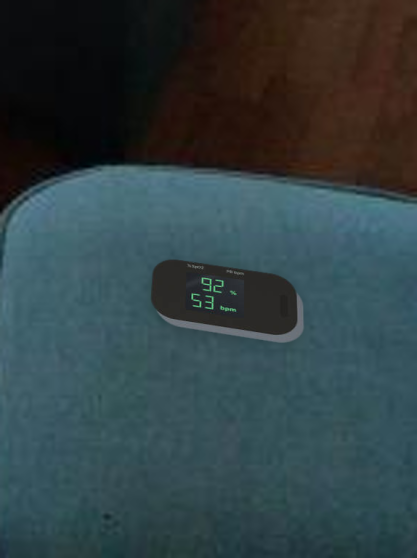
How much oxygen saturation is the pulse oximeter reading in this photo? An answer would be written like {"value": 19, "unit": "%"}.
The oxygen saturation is {"value": 92, "unit": "%"}
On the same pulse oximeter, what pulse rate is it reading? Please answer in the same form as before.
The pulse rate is {"value": 53, "unit": "bpm"}
